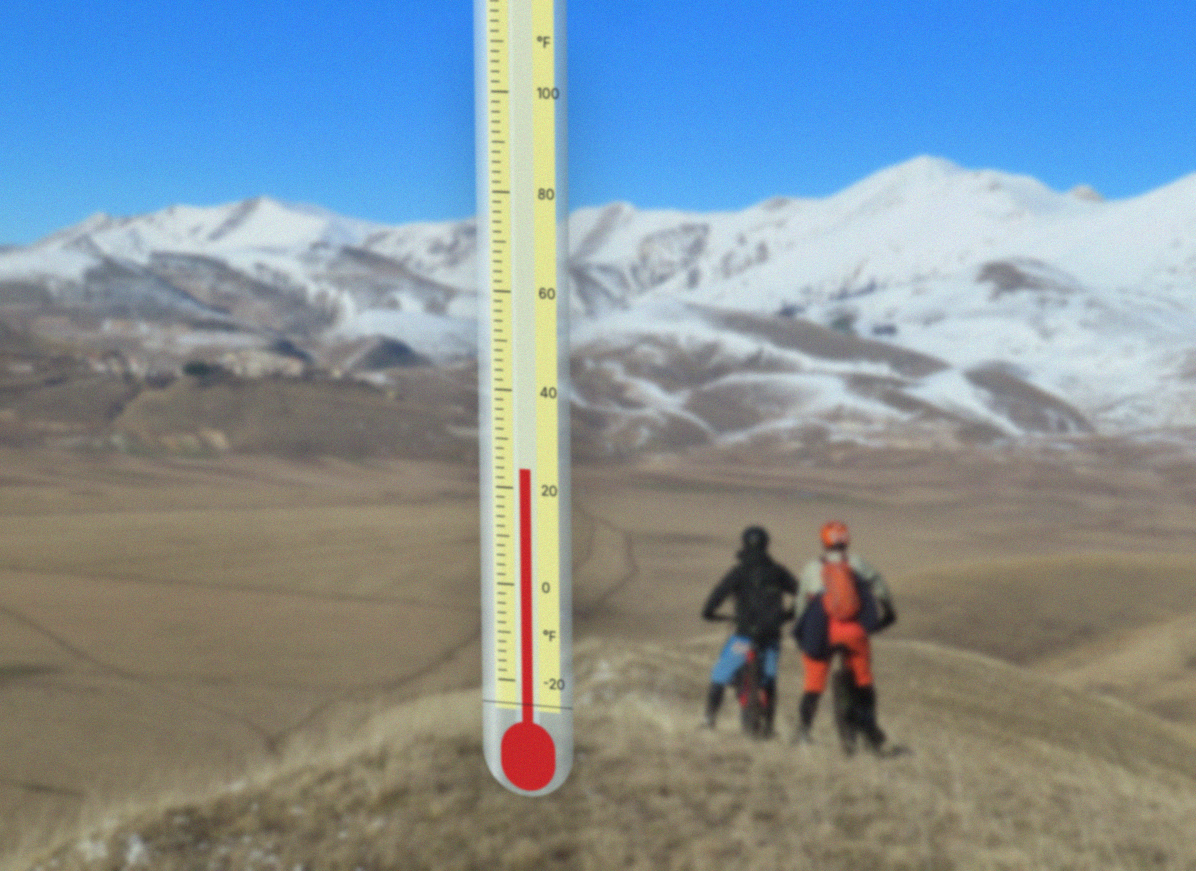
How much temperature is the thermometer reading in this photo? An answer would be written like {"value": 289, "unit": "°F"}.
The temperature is {"value": 24, "unit": "°F"}
